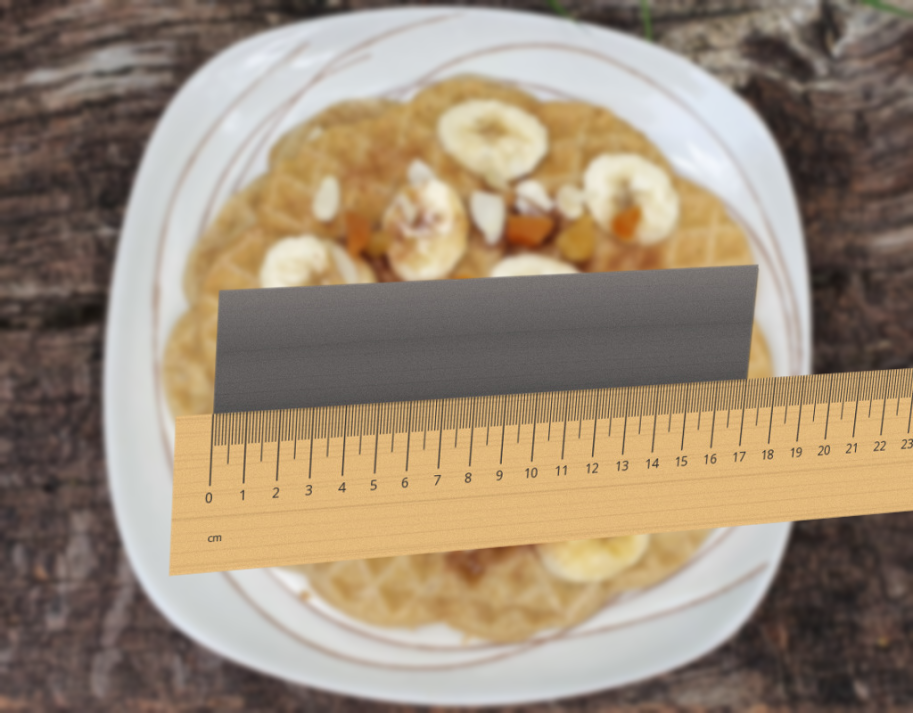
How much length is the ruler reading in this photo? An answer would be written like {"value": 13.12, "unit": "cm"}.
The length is {"value": 17, "unit": "cm"}
